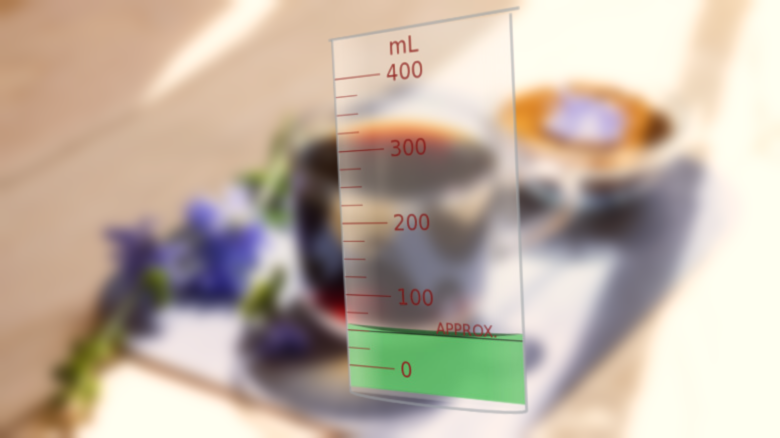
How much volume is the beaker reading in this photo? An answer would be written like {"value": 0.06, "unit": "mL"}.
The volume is {"value": 50, "unit": "mL"}
